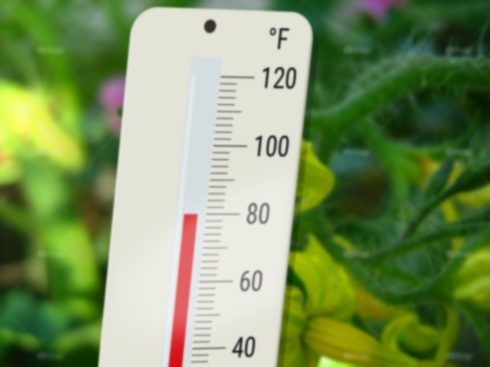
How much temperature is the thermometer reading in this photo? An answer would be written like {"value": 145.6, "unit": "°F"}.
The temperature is {"value": 80, "unit": "°F"}
